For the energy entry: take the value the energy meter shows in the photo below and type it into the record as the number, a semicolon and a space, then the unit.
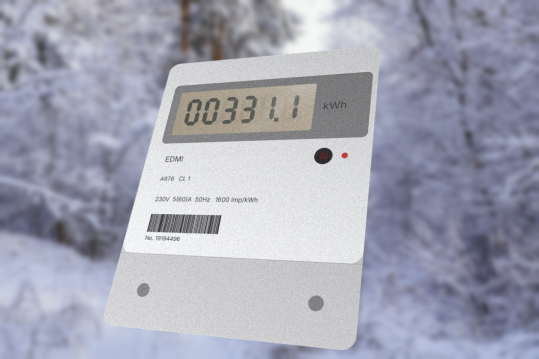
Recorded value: 331.1; kWh
